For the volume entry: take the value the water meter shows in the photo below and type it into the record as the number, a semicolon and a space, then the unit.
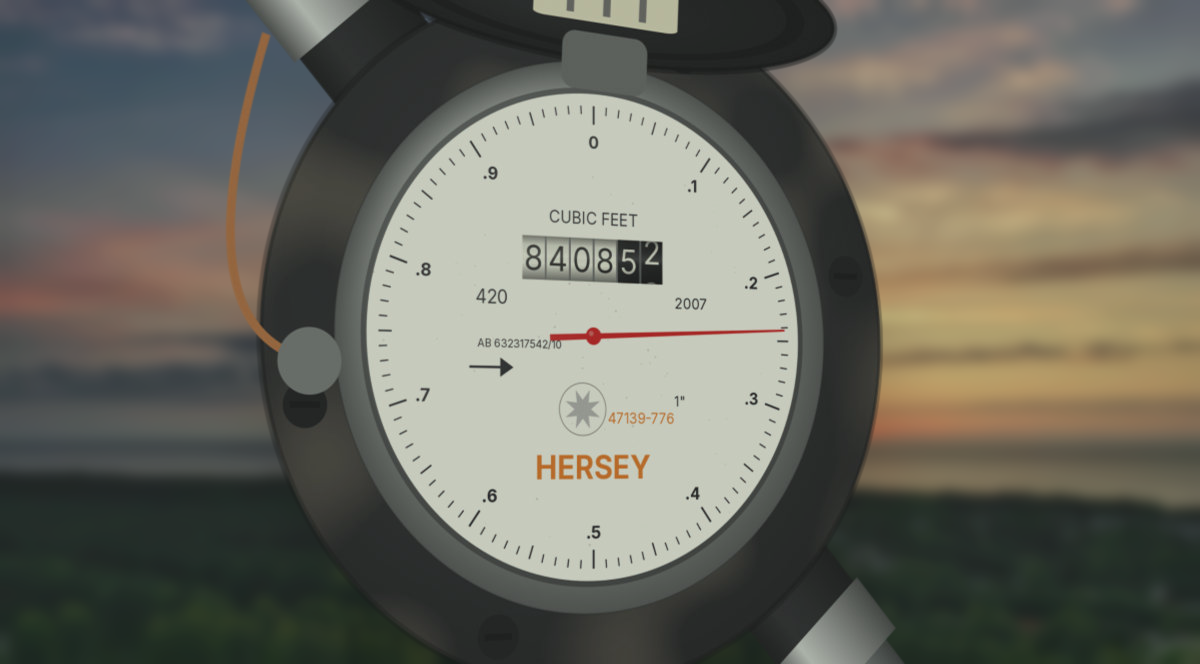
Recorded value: 840852.24; ft³
